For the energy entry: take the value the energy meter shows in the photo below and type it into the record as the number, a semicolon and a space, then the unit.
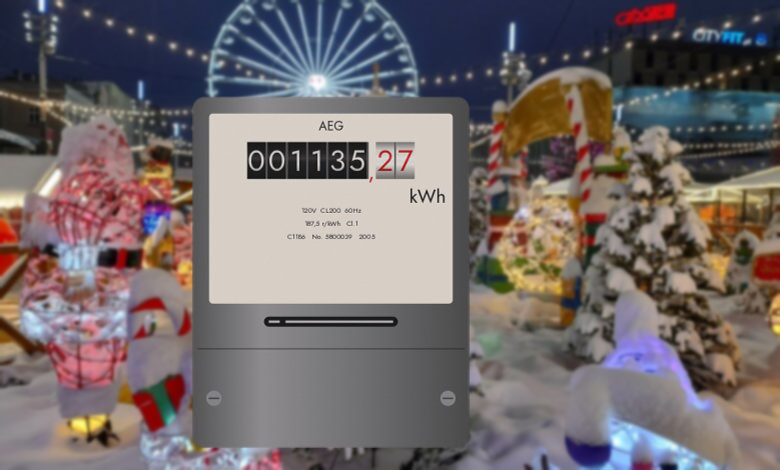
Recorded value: 1135.27; kWh
